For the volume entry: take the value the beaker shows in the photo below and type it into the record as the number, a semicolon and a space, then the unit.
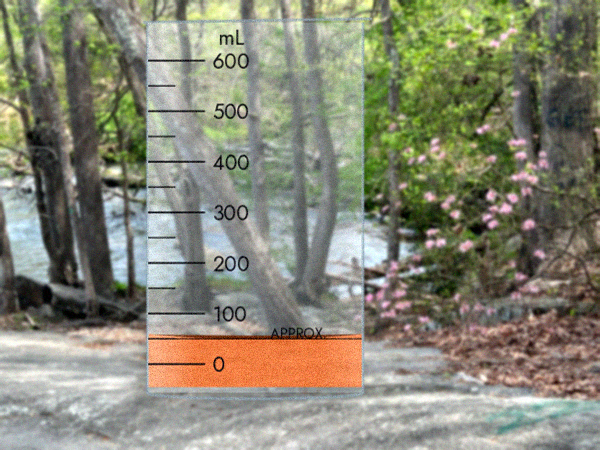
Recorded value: 50; mL
